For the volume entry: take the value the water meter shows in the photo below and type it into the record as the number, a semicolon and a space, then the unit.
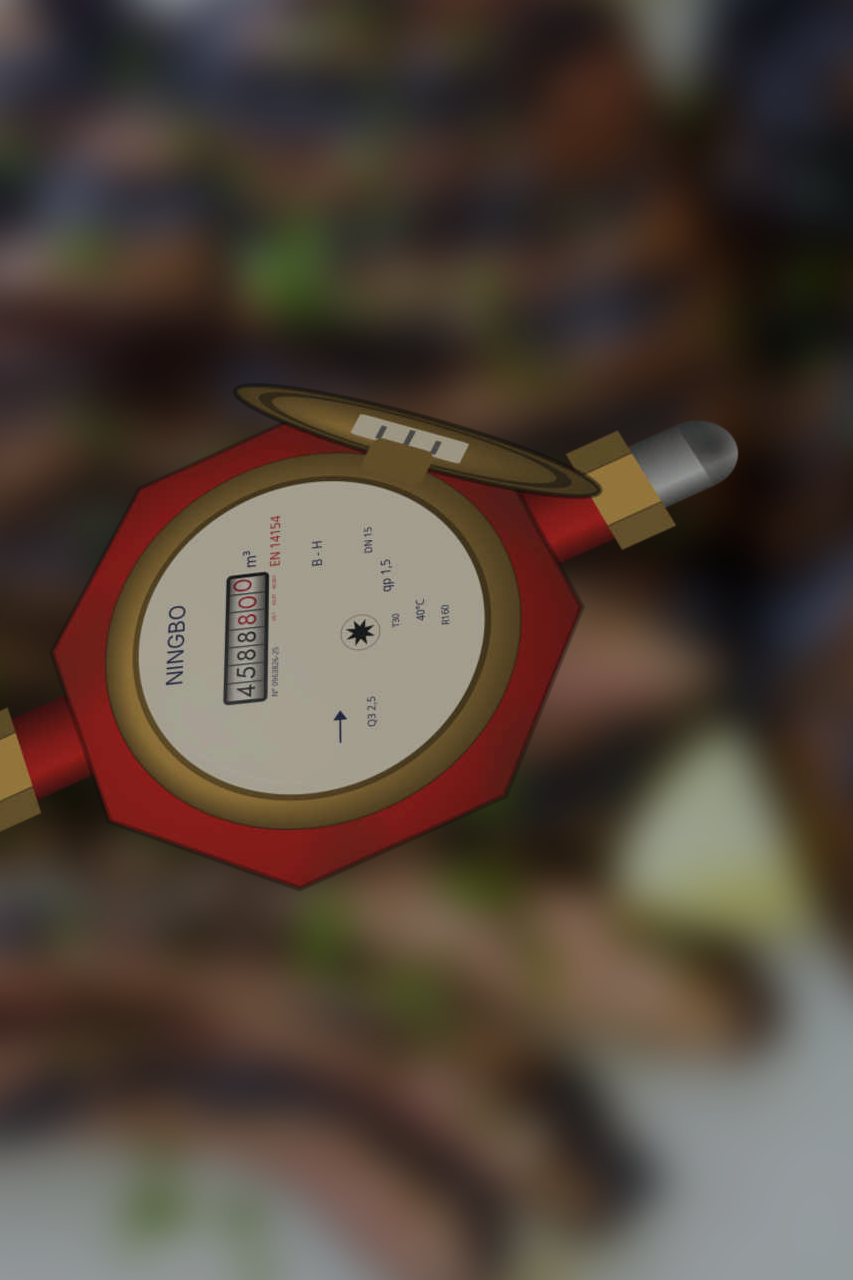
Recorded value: 4588.800; m³
